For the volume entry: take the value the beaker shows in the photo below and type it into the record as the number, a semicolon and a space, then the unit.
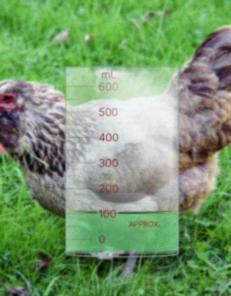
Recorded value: 100; mL
